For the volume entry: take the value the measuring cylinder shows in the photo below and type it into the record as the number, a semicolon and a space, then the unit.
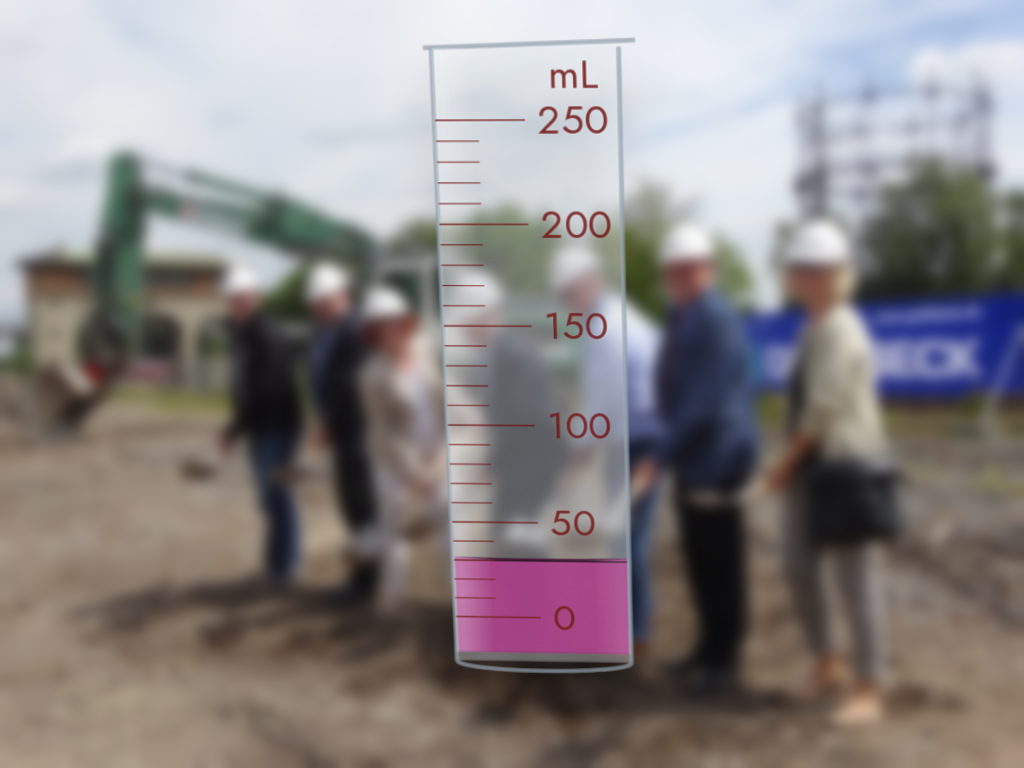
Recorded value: 30; mL
